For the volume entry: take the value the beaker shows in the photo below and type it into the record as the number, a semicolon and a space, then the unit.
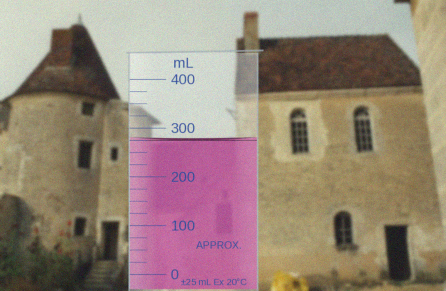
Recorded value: 275; mL
